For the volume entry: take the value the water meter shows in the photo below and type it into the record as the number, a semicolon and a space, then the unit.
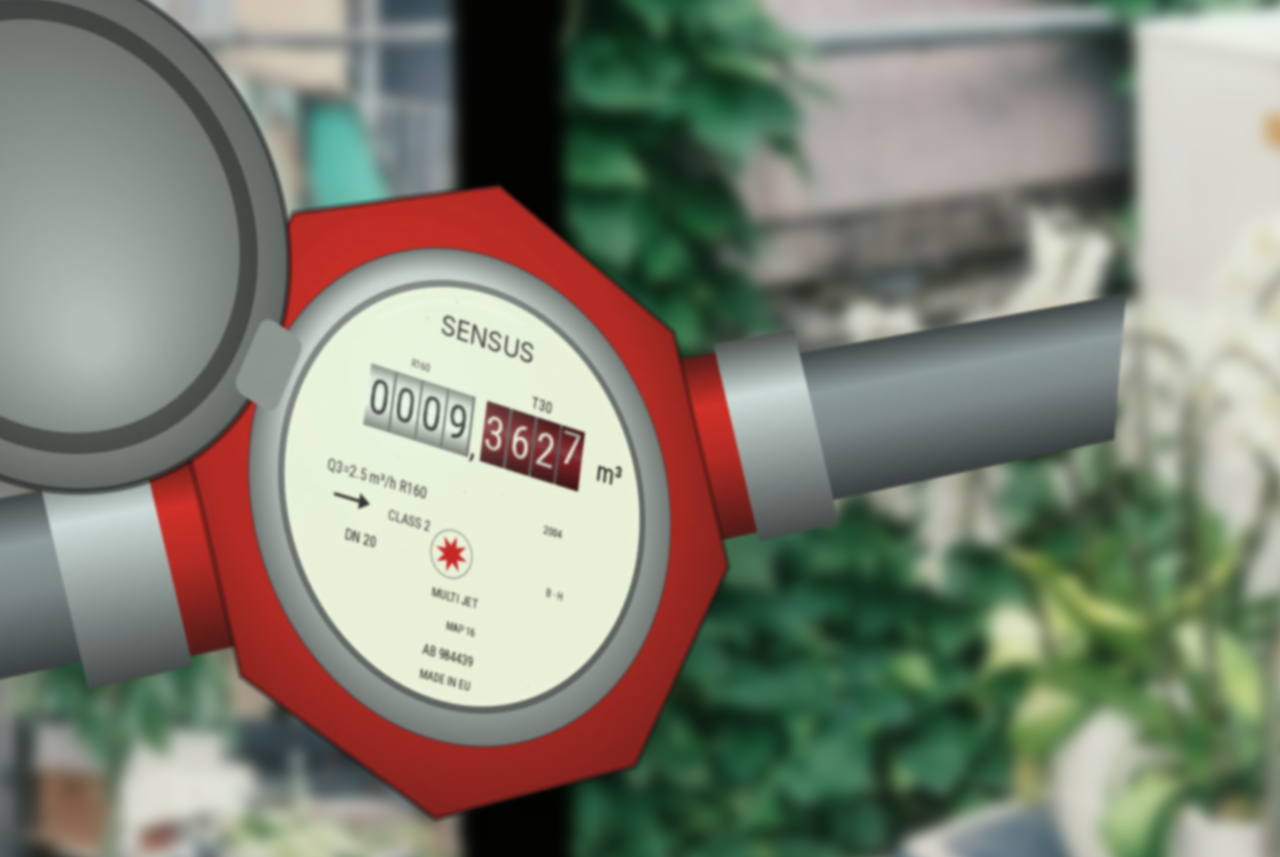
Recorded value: 9.3627; m³
